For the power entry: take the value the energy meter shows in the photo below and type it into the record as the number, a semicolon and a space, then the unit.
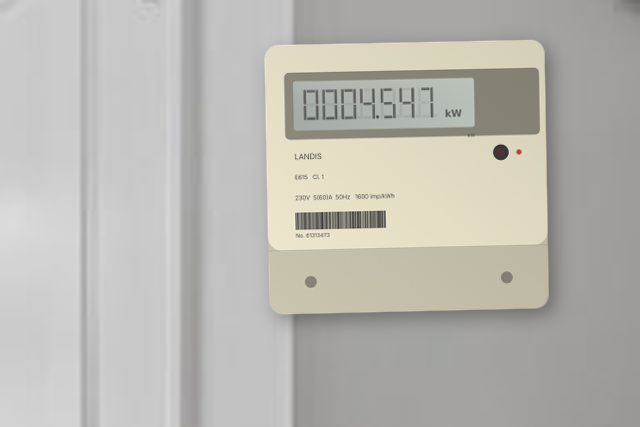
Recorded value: 4.547; kW
